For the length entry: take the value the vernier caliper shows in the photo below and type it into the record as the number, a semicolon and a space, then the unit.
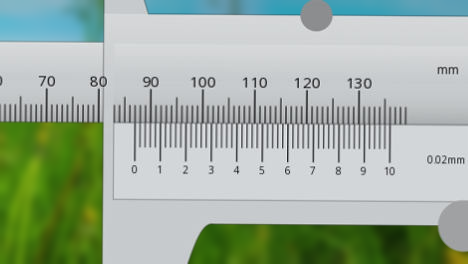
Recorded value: 87.0; mm
